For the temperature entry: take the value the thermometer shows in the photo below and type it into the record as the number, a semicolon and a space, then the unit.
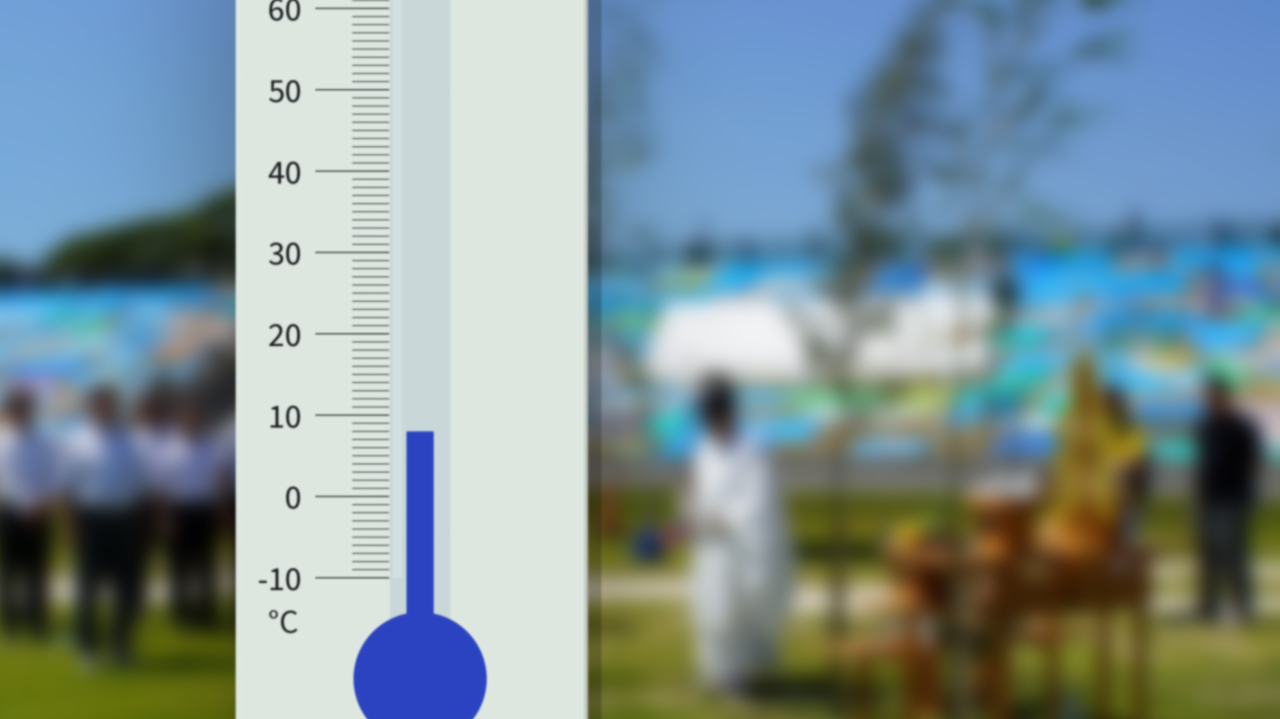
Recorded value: 8; °C
